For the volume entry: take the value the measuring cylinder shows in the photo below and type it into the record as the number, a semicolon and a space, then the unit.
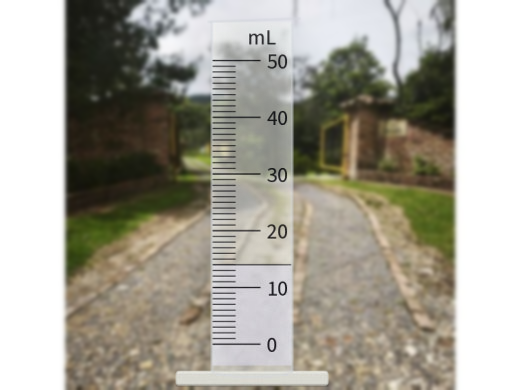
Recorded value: 14; mL
